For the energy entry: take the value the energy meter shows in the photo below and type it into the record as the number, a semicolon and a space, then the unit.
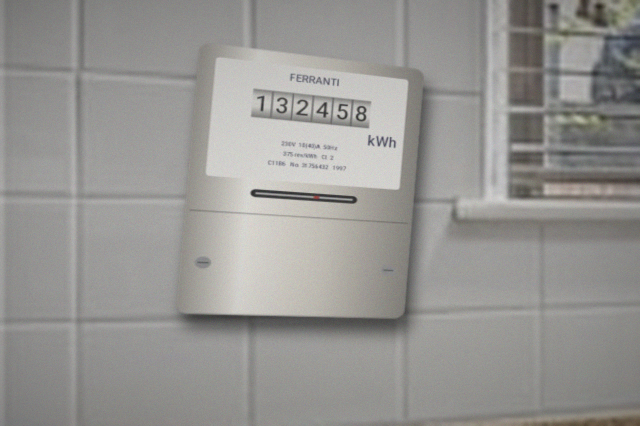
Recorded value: 132458; kWh
